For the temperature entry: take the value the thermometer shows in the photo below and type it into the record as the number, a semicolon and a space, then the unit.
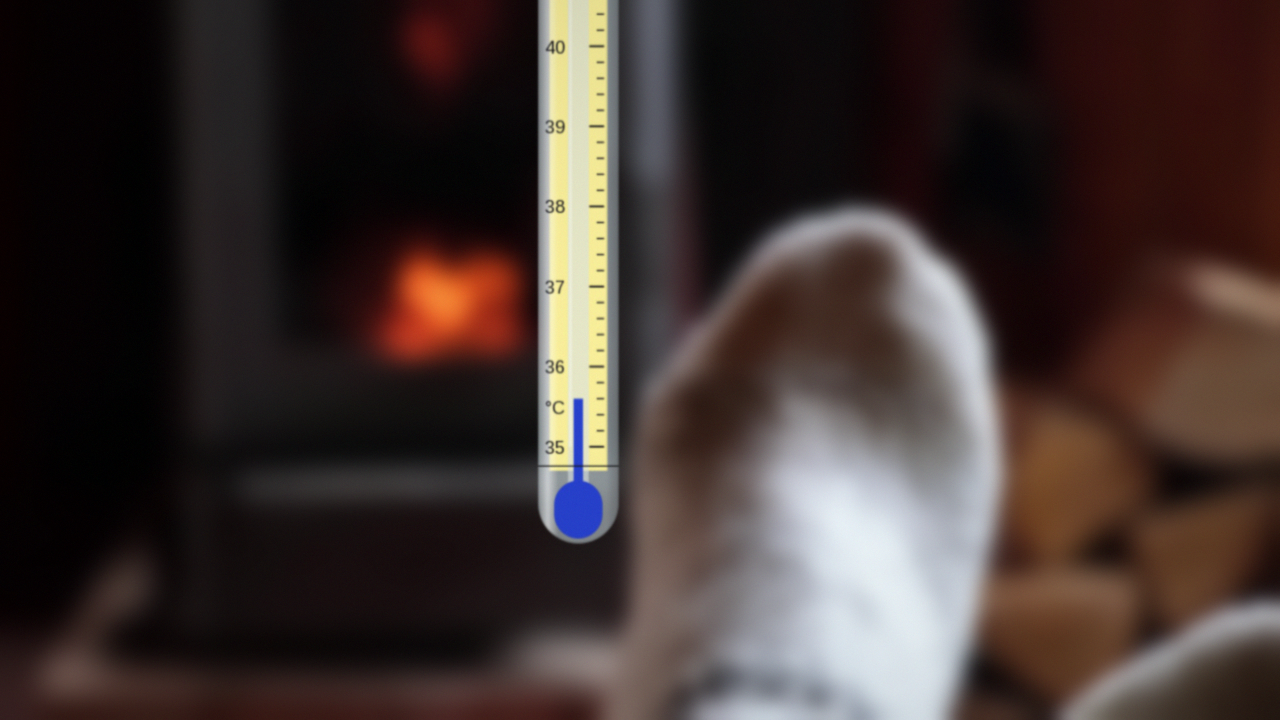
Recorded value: 35.6; °C
